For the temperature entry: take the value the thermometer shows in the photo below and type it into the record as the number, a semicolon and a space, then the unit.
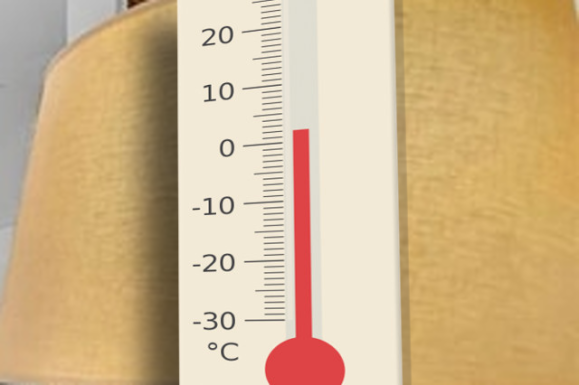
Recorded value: 2; °C
